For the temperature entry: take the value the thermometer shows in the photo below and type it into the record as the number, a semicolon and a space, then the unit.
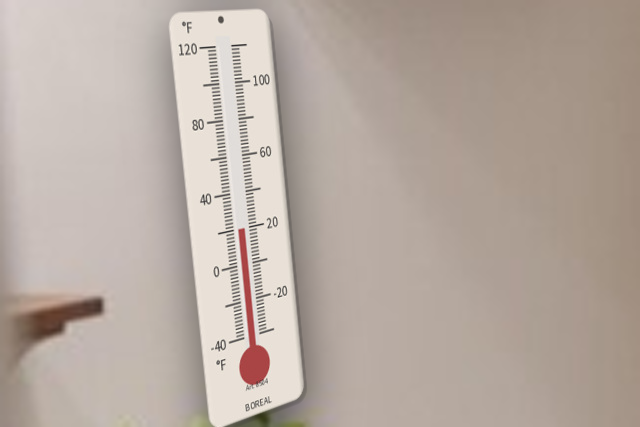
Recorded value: 20; °F
